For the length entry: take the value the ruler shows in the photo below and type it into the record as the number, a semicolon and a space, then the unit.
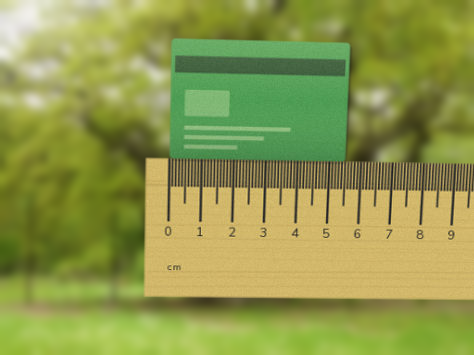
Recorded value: 5.5; cm
